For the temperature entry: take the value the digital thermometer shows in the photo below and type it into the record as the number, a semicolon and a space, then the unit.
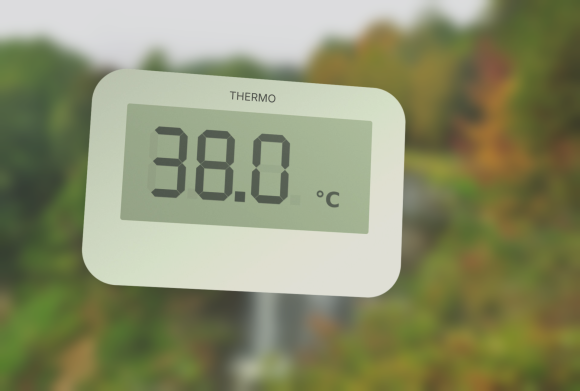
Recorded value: 38.0; °C
